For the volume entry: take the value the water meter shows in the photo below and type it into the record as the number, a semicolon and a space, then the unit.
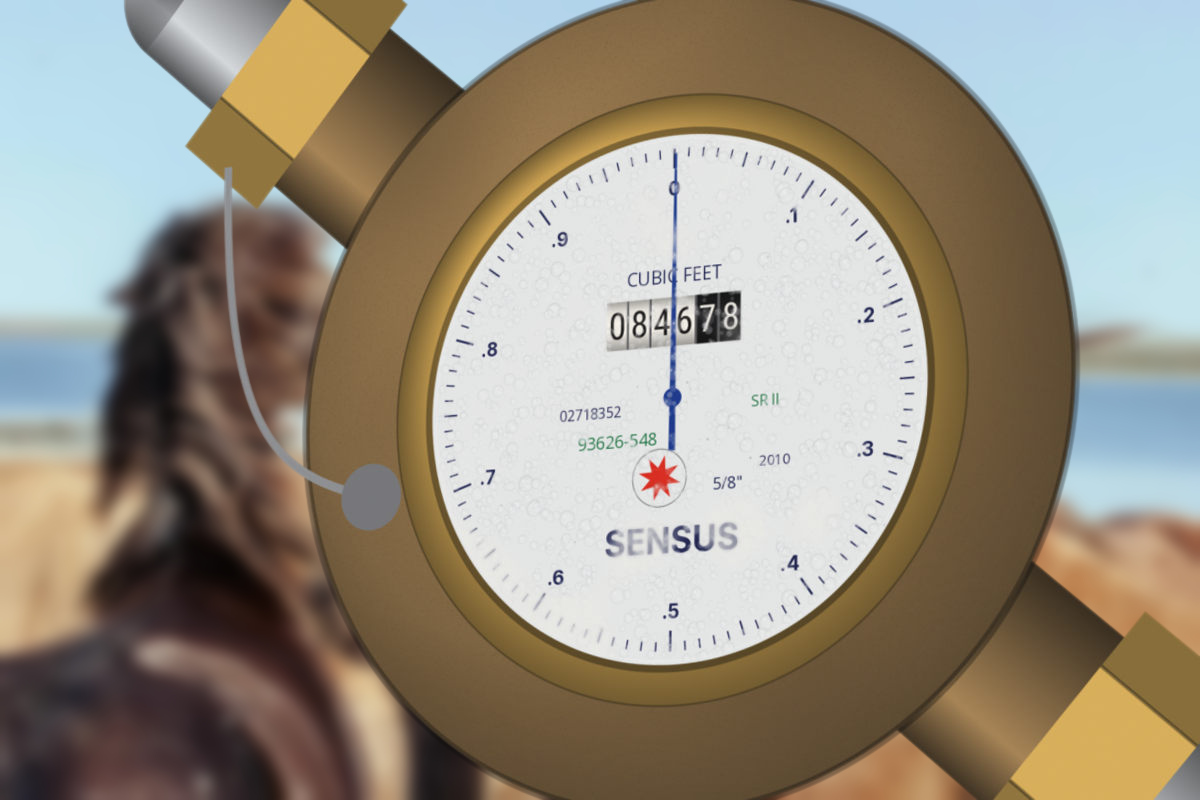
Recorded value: 84678.00; ft³
